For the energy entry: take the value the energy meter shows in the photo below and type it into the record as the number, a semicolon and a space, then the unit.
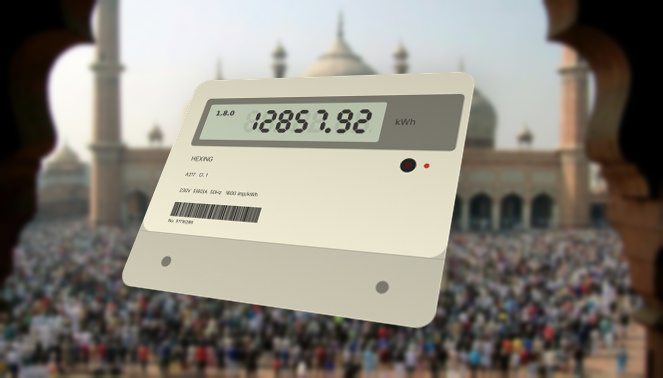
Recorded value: 12857.92; kWh
